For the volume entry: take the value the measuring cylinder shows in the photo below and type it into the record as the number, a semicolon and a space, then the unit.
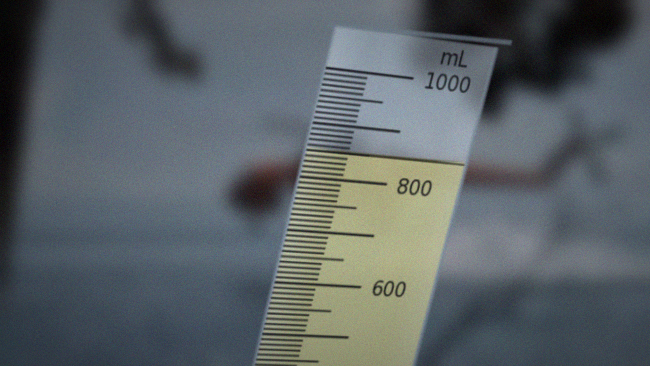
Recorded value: 850; mL
